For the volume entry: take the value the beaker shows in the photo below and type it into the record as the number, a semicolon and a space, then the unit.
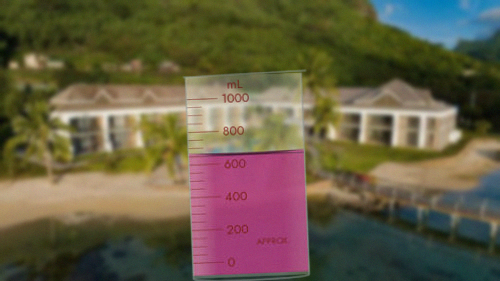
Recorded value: 650; mL
